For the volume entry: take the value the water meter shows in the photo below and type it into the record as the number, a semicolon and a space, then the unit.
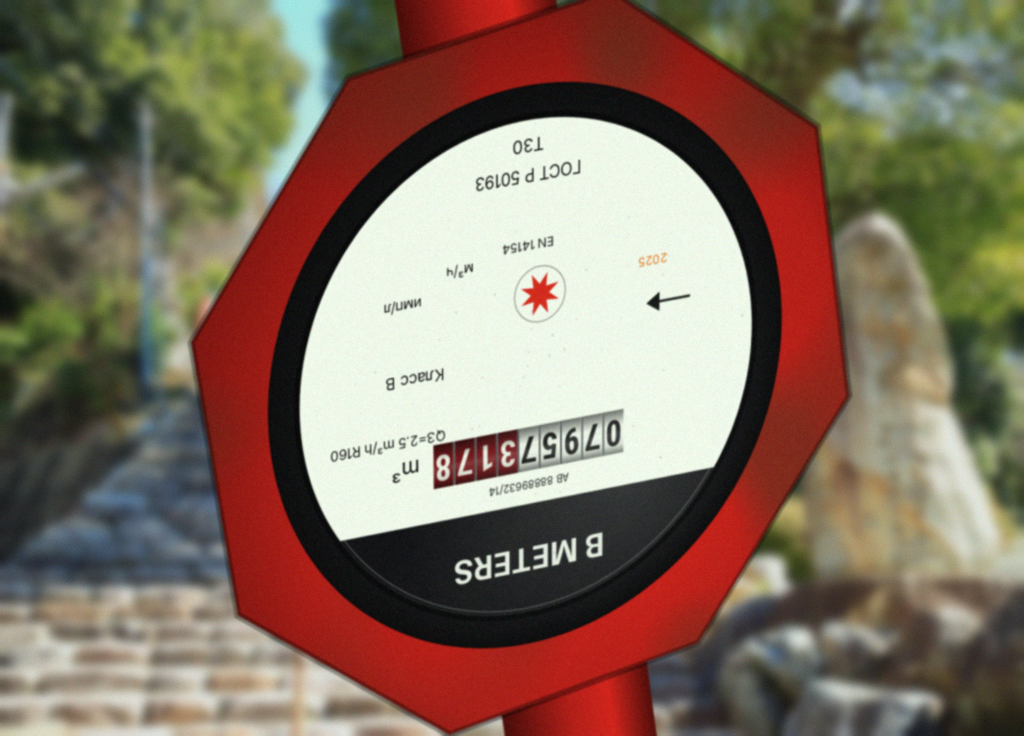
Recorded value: 7957.3178; m³
